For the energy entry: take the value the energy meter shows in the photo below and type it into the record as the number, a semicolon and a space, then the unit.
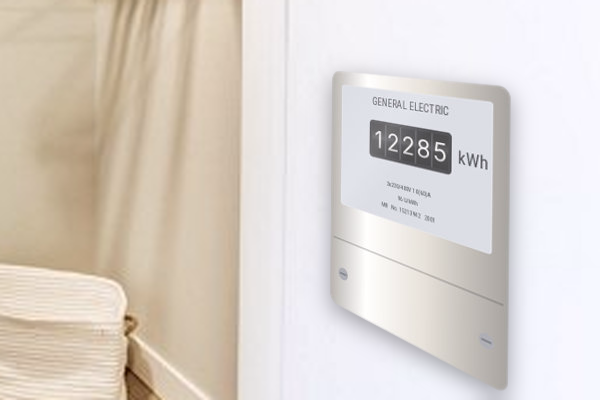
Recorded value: 12285; kWh
